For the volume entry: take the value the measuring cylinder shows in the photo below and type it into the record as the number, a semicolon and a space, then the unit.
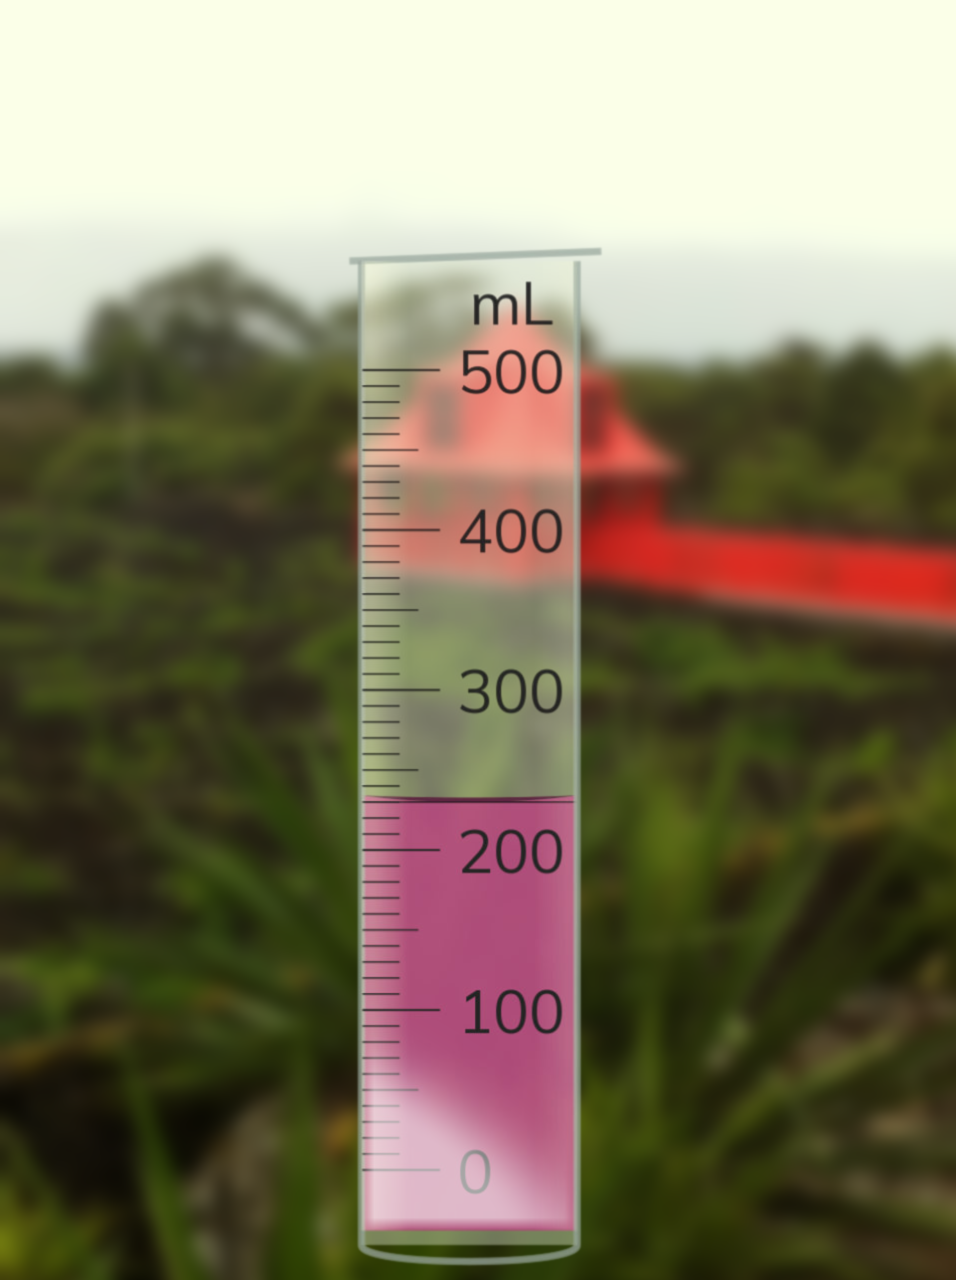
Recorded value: 230; mL
